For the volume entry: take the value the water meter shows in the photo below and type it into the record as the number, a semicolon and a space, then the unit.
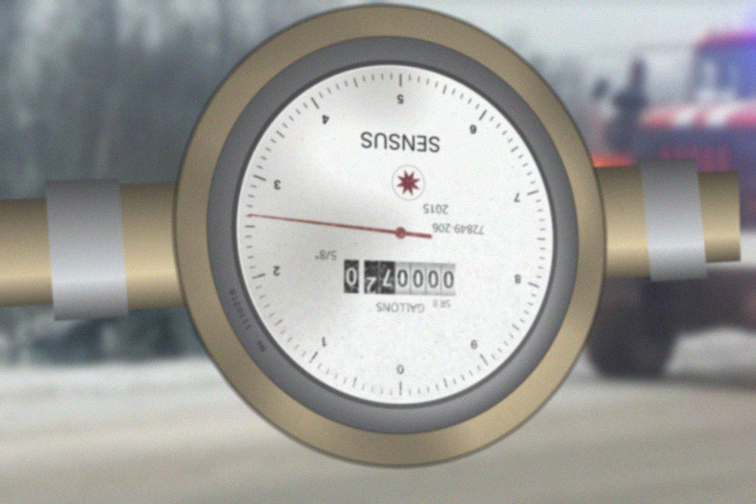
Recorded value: 722.6; gal
